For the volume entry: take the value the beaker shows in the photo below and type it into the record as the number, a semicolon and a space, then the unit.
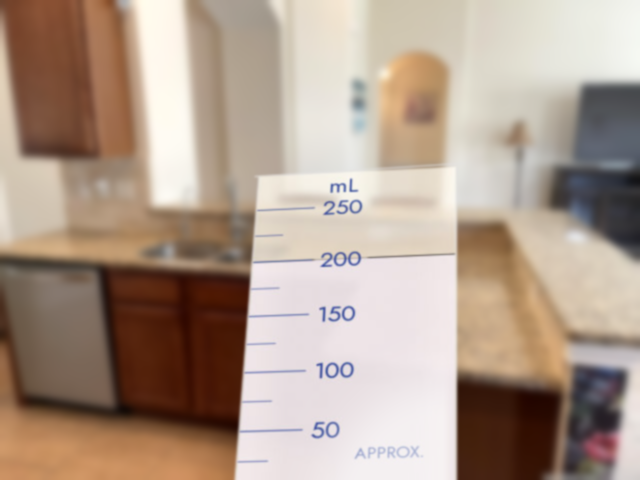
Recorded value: 200; mL
